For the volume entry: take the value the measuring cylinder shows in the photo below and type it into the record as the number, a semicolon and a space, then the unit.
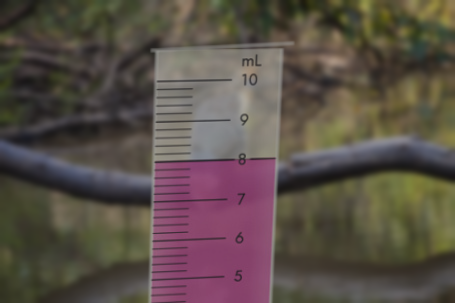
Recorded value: 8; mL
